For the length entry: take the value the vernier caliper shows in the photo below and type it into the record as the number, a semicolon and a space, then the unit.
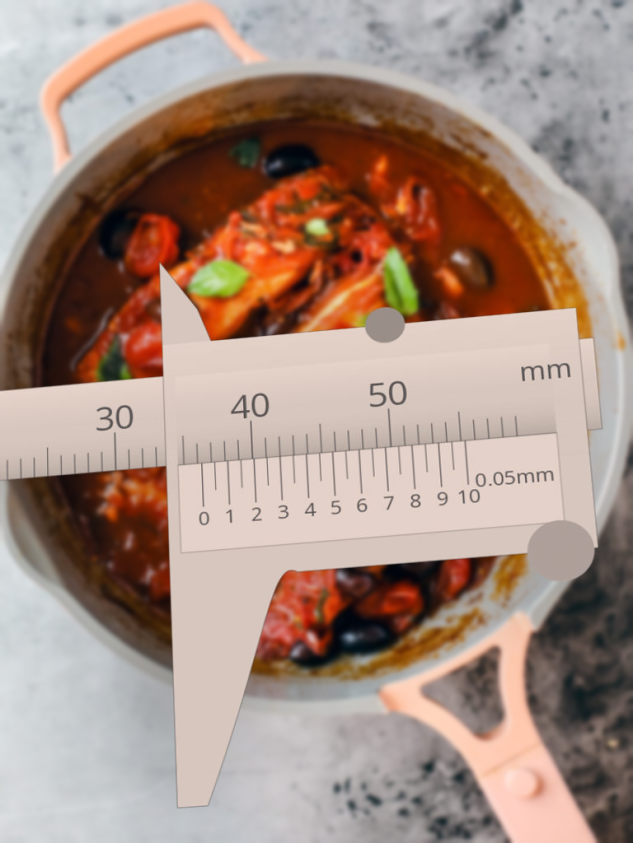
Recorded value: 36.3; mm
